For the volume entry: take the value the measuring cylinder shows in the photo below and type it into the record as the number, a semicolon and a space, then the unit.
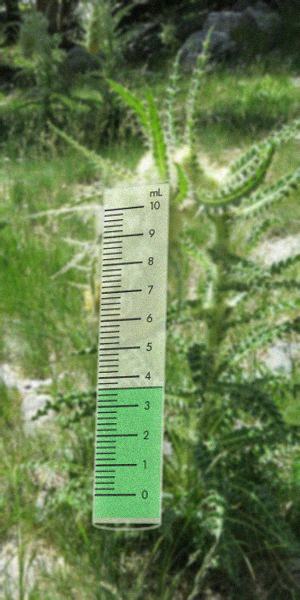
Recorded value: 3.6; mL
